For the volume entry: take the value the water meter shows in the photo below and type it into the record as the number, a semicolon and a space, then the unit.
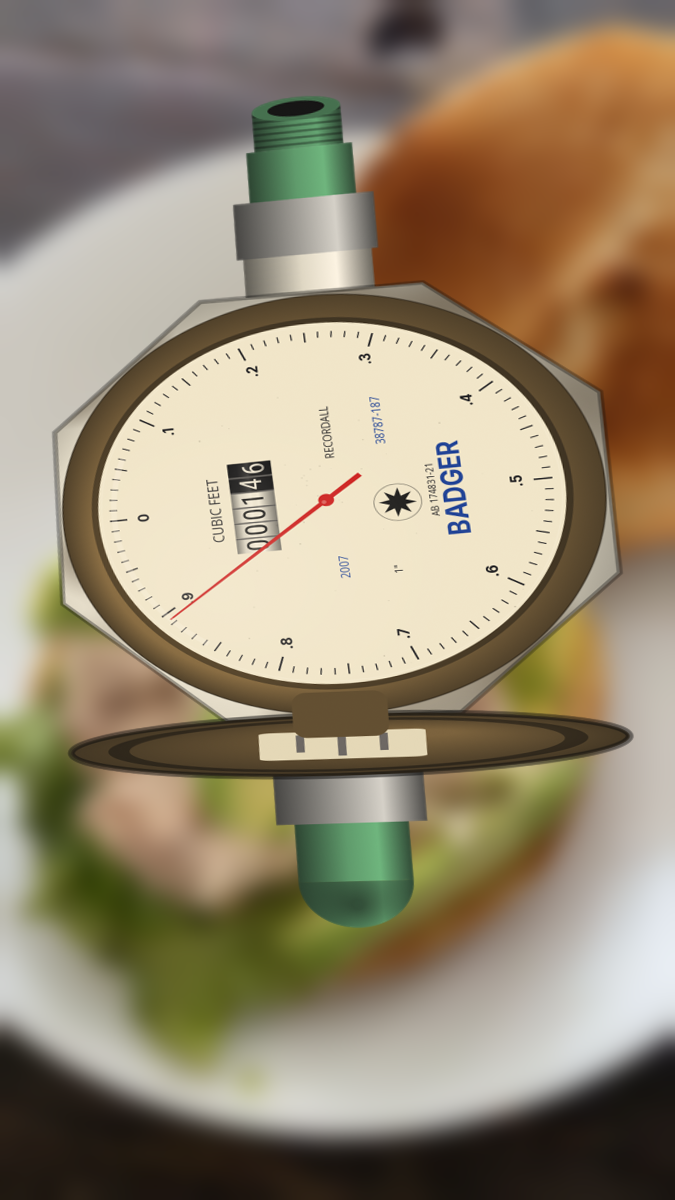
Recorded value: 145.89; ft³
